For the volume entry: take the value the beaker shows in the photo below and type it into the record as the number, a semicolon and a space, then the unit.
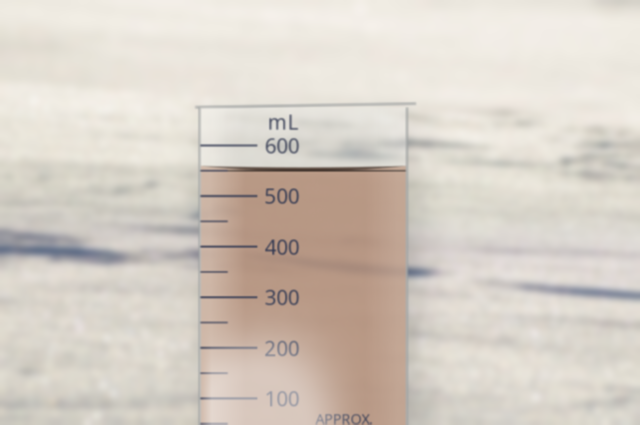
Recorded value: 550; mL
